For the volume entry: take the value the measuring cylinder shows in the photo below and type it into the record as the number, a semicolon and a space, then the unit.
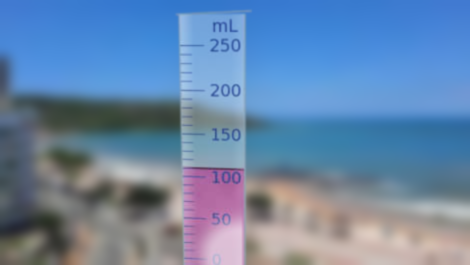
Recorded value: 110; mL
